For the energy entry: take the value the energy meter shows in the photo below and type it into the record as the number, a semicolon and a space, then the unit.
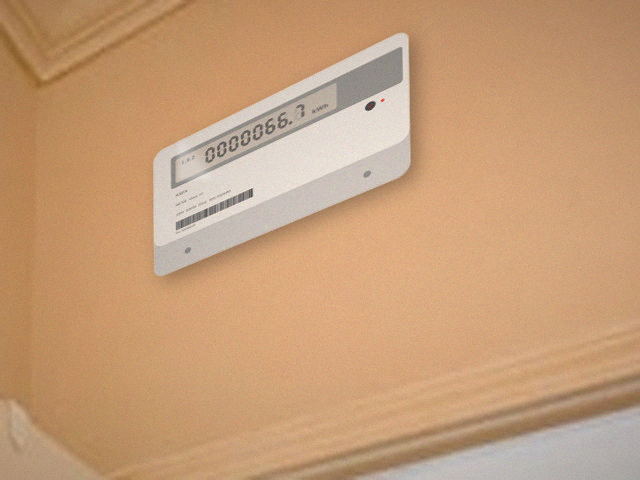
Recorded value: 66.7; kWh
